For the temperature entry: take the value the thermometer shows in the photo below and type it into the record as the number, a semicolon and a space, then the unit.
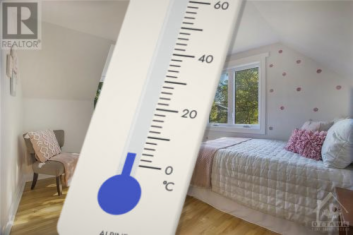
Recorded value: 4; °C
